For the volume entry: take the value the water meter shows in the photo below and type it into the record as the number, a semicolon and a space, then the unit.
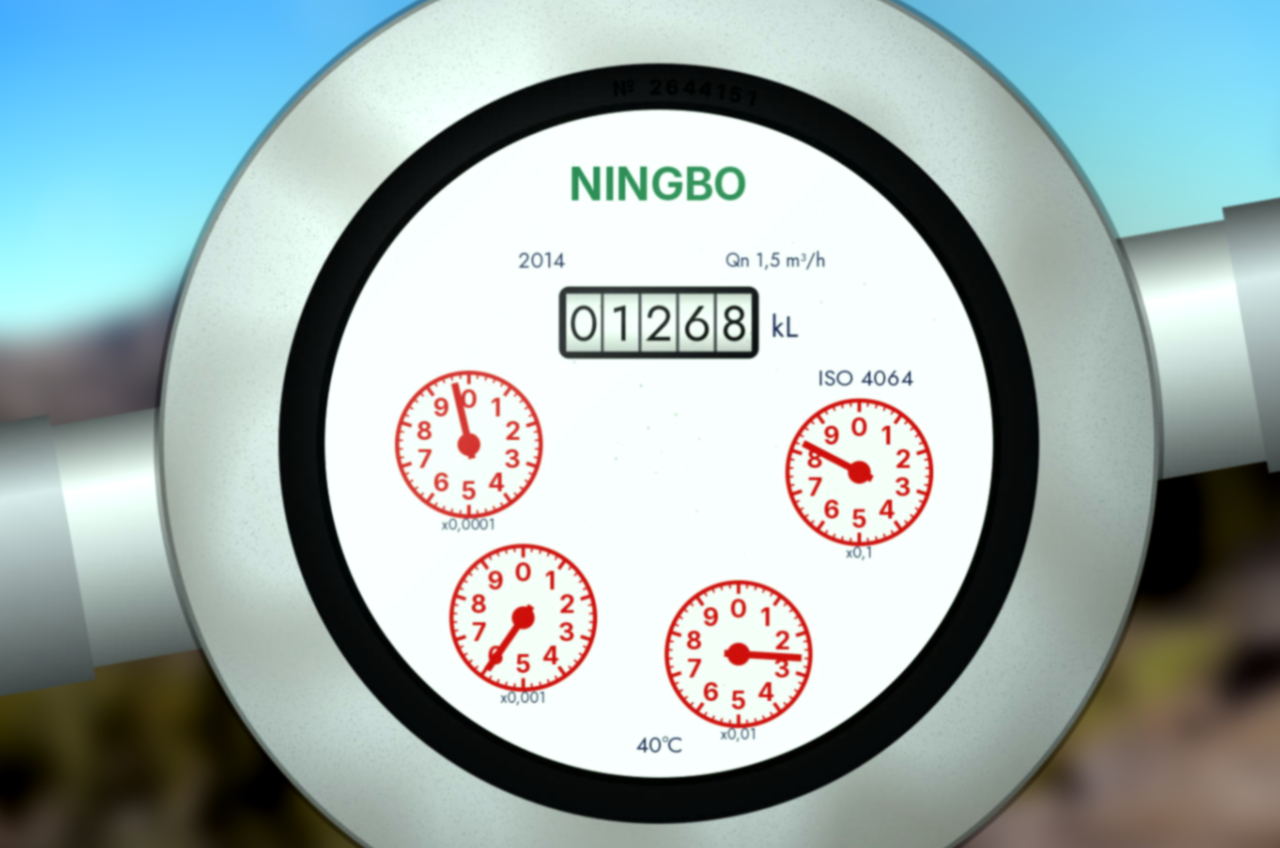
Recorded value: 1268.8259; kL
